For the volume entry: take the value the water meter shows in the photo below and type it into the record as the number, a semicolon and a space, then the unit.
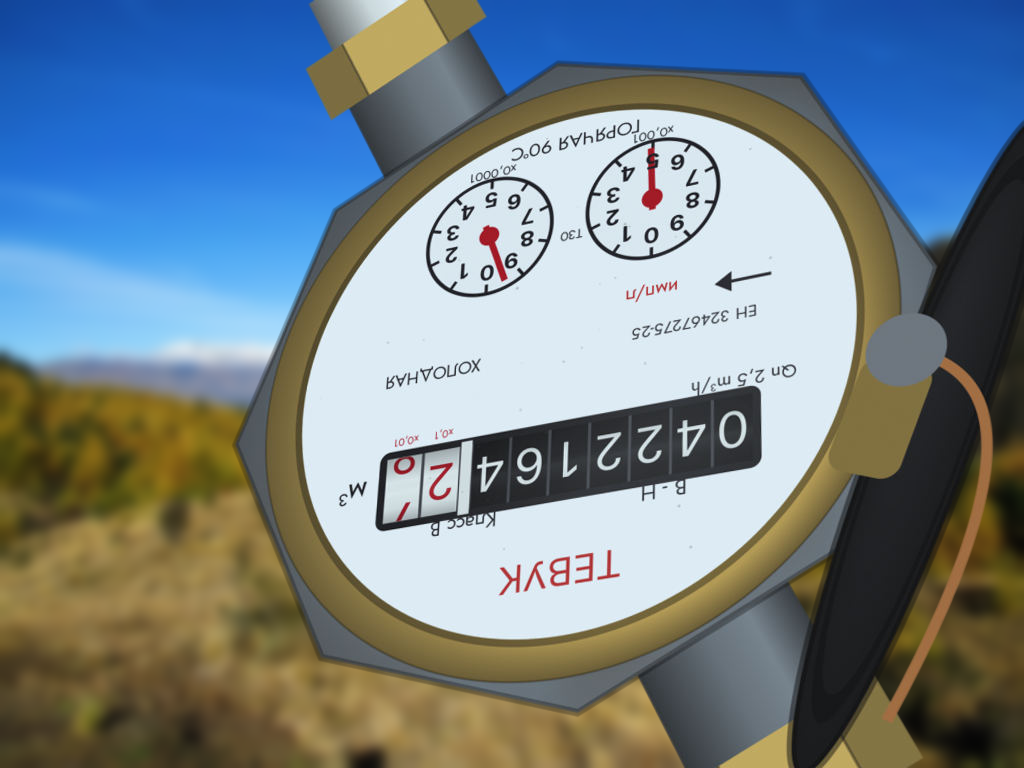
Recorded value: 422164.2749; m³
